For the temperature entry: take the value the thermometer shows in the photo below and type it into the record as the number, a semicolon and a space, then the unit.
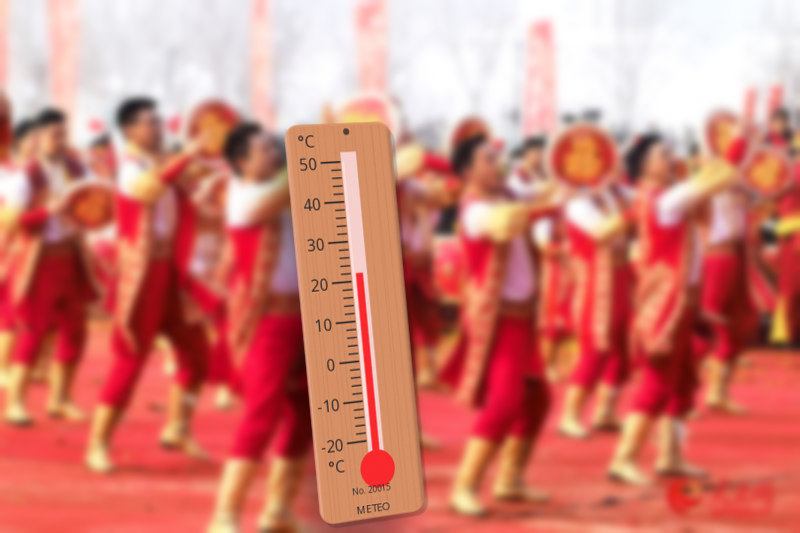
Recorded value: 22; °C
